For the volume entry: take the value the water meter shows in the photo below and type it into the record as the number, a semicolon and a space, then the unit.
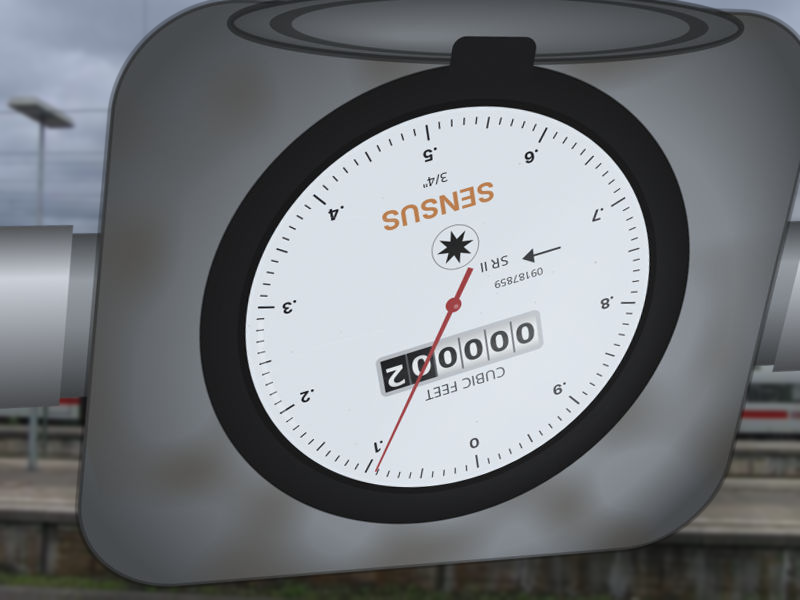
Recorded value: 2.09; ft³
